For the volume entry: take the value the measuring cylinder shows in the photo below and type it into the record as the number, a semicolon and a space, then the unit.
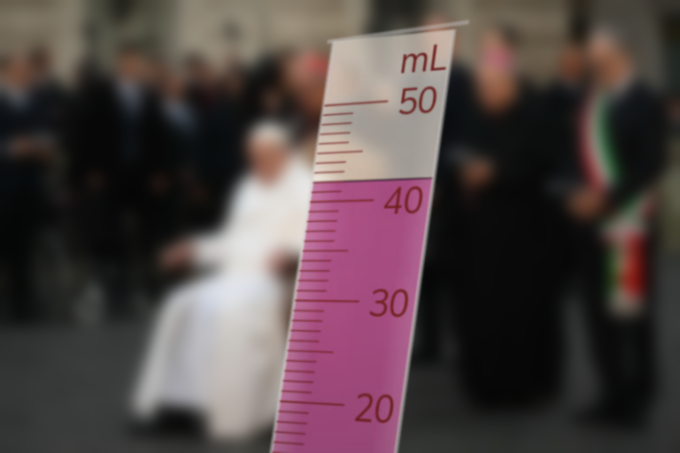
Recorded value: 42; mL
